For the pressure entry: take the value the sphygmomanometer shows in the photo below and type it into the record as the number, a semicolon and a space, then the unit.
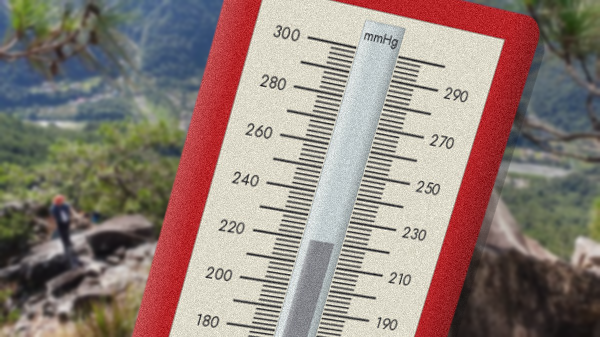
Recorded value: 220; mmHg
